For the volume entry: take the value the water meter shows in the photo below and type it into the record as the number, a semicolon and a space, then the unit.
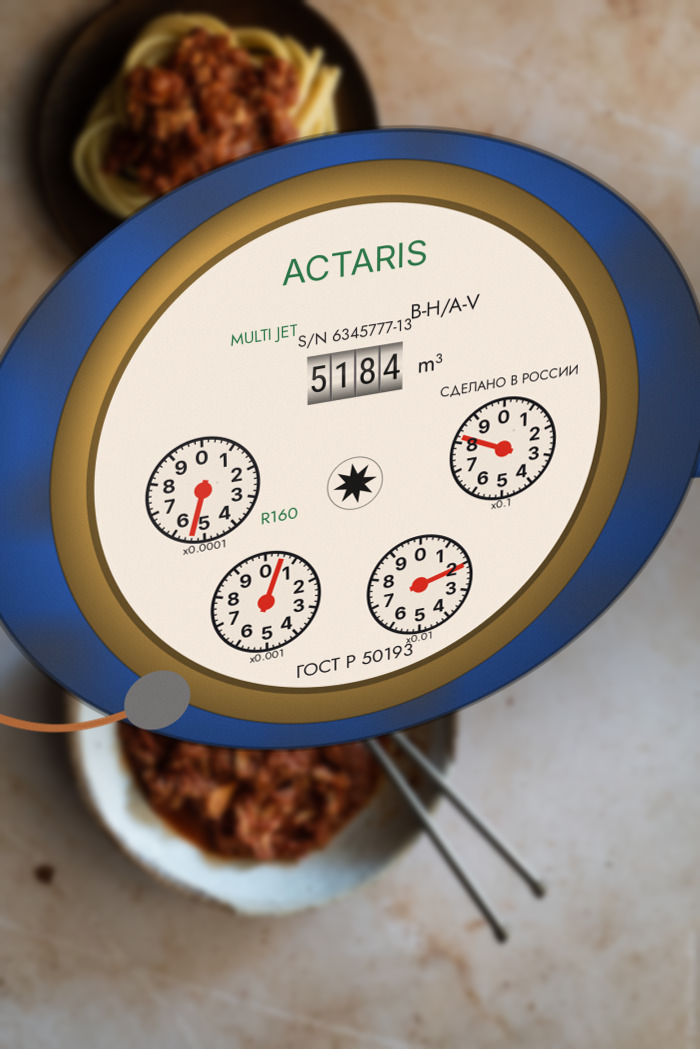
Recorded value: 5184.8205; m³
